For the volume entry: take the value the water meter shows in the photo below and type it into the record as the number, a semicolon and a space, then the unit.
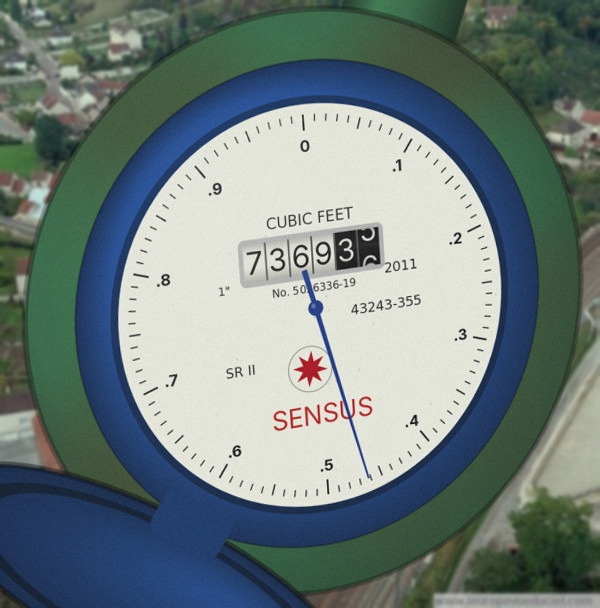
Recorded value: 736935.46; ft³
